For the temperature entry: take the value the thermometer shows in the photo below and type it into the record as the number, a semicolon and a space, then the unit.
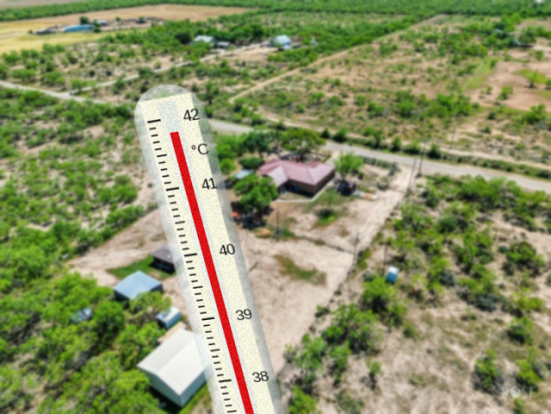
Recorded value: 41.8; °C
